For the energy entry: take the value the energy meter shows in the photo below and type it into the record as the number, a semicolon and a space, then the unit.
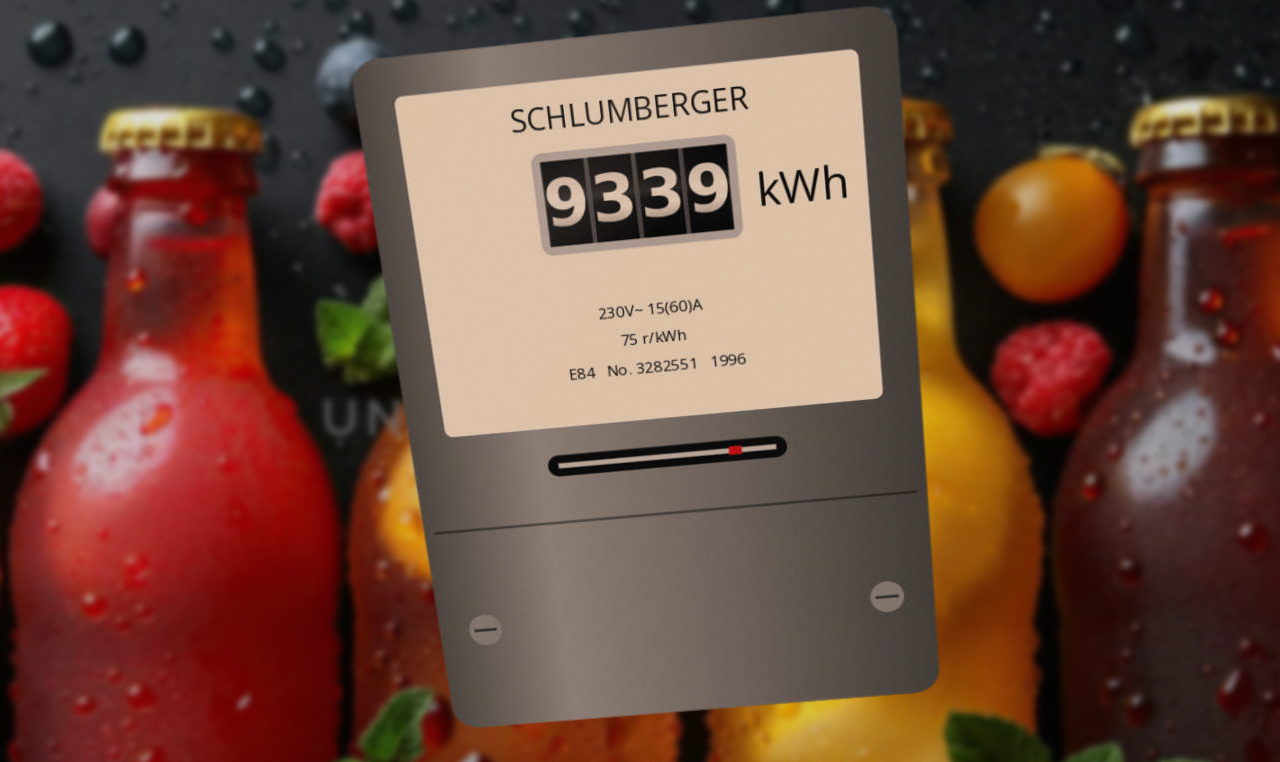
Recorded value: 9339; kWh
